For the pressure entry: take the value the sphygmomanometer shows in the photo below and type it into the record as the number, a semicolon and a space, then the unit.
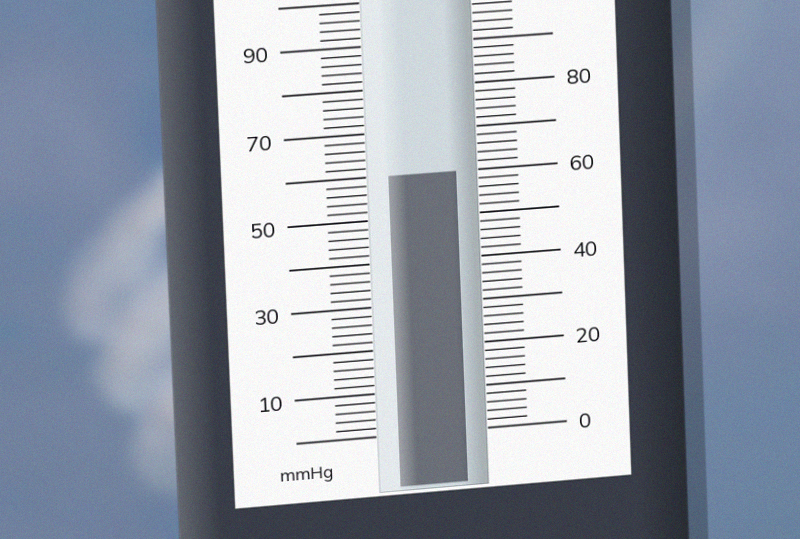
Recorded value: 60; mmHg
